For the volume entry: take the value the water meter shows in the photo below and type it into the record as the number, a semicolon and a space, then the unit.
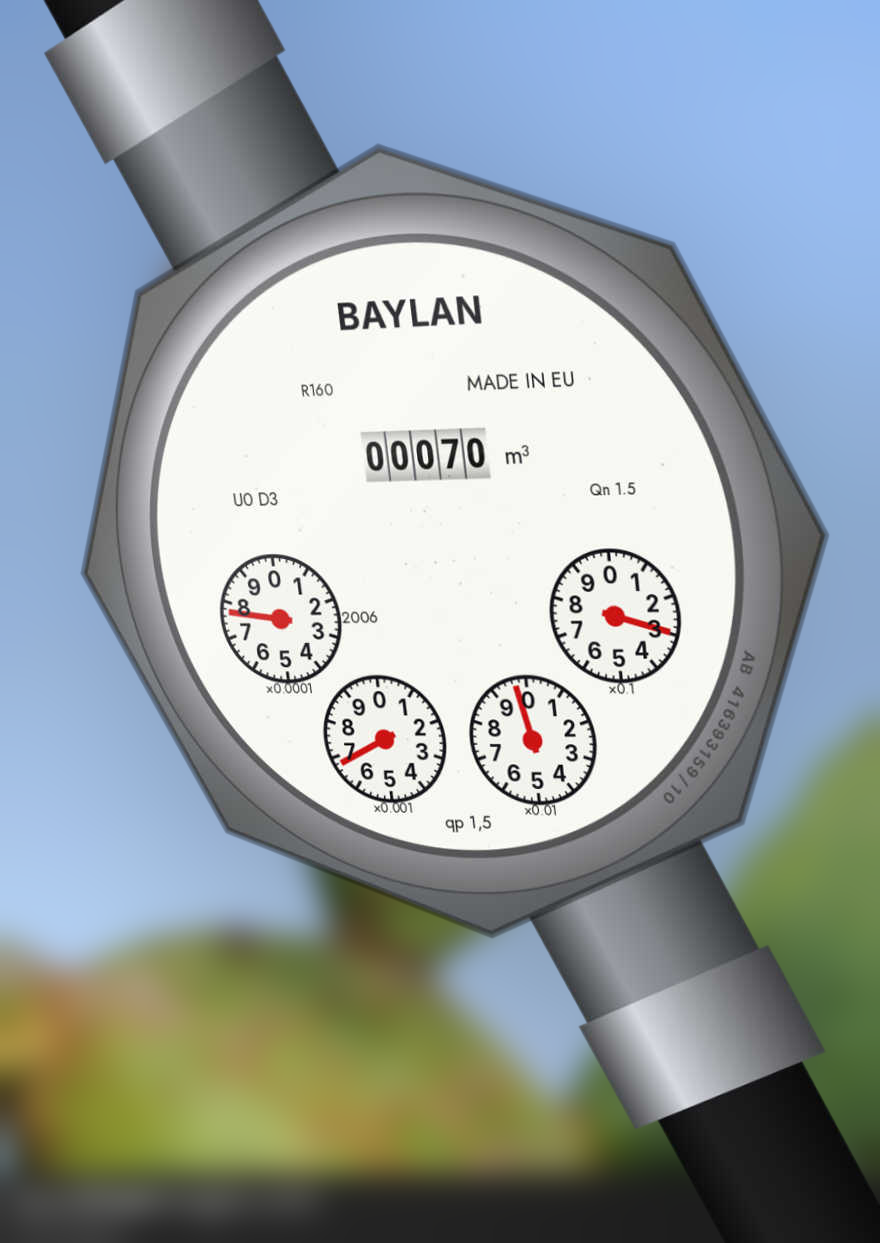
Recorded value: 70.2967; m³
